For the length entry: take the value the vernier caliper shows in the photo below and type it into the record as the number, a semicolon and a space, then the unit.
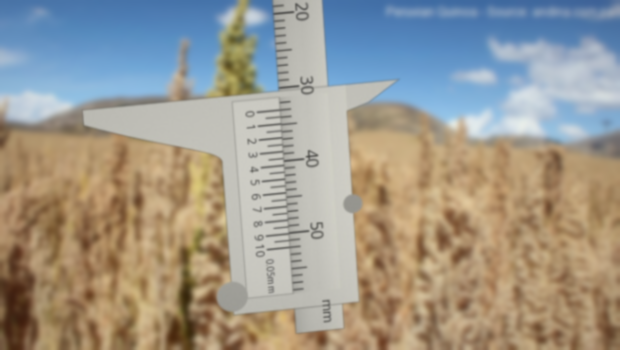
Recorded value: 33.0; mm
